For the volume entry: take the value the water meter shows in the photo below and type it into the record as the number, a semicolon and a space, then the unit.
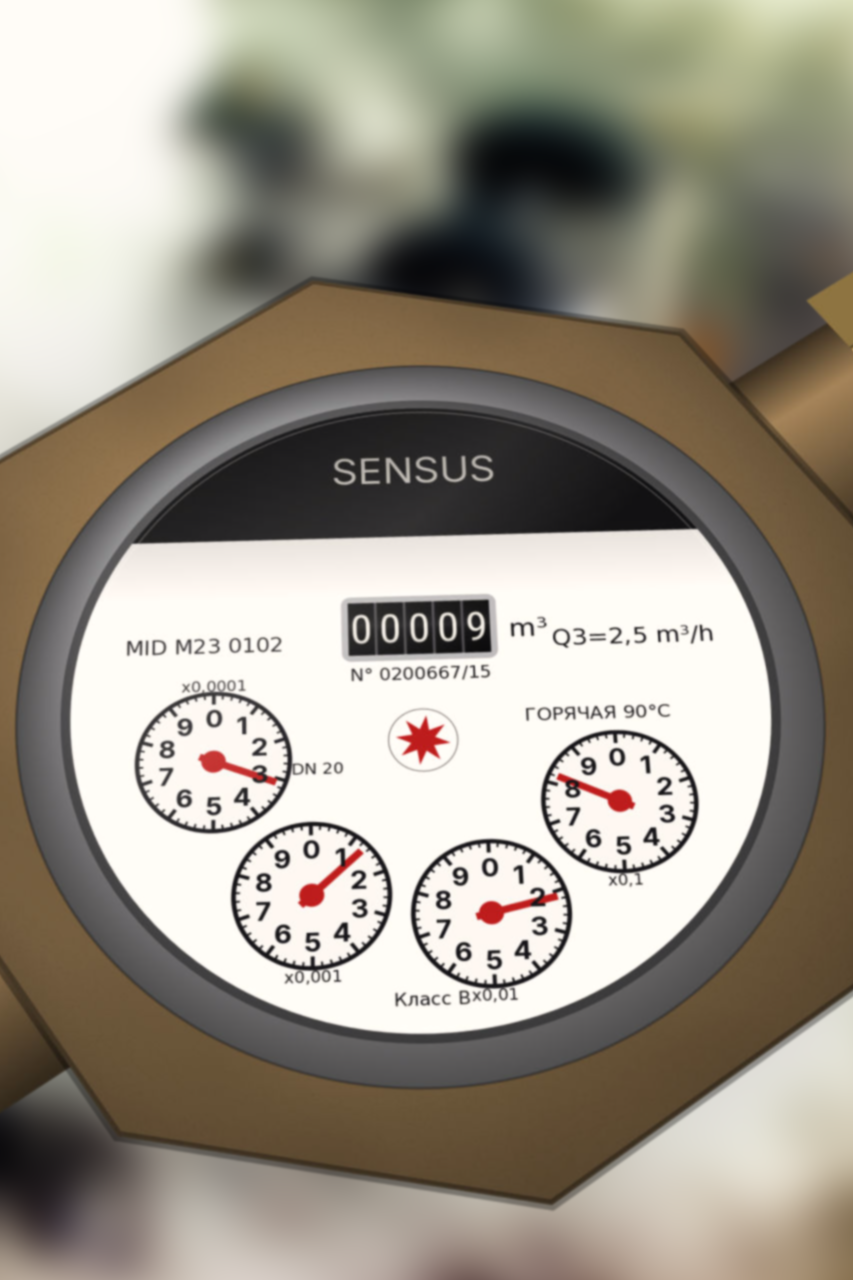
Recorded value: 9.8213; m³
